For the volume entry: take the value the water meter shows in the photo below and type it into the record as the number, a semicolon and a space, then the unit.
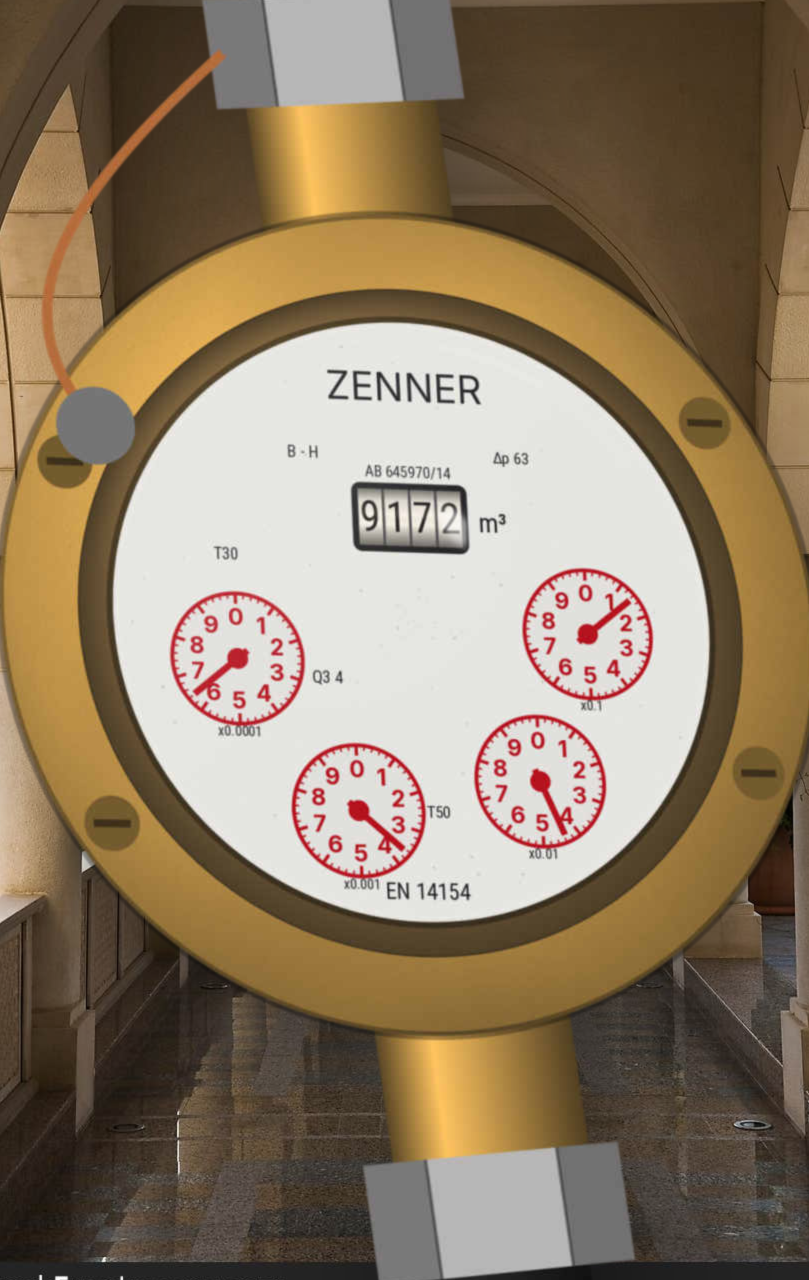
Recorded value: 9172.1436; m³
